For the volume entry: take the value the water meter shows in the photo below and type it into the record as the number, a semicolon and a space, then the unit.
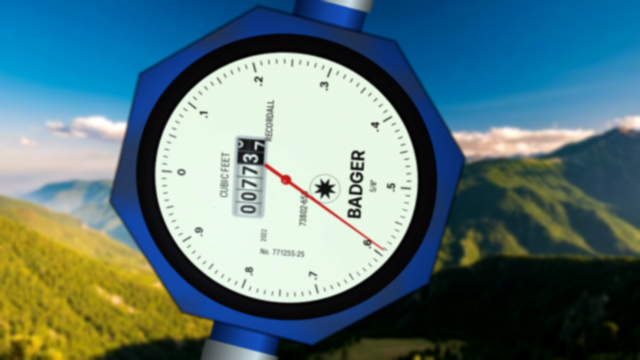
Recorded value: 7736.59; ft³
